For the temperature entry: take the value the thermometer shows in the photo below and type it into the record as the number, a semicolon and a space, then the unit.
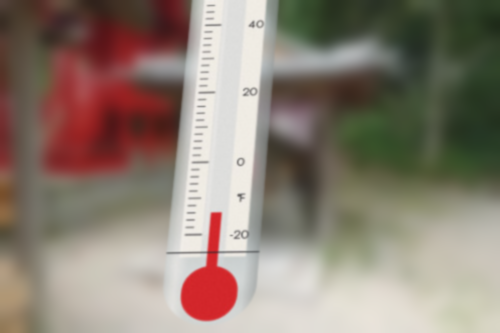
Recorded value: -14; °F
